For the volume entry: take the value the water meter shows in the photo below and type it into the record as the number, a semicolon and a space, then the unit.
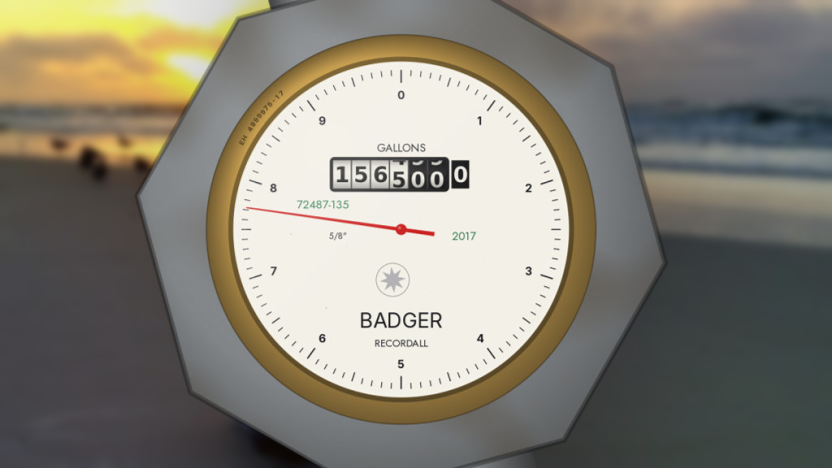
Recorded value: 1564997.7; gal
